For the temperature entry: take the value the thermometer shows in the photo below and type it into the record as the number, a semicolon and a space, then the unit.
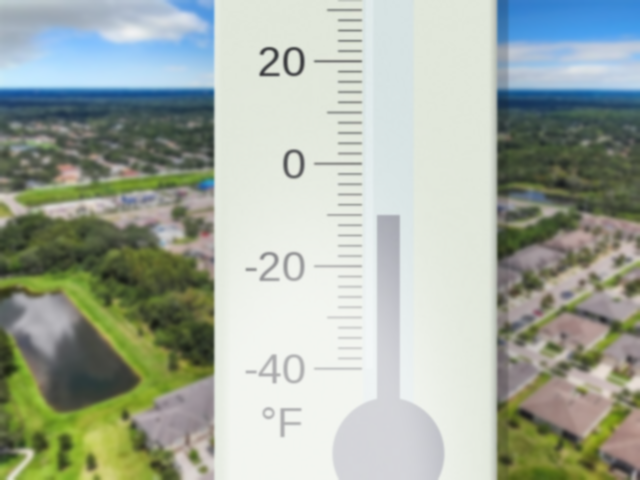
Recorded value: -10; °F
